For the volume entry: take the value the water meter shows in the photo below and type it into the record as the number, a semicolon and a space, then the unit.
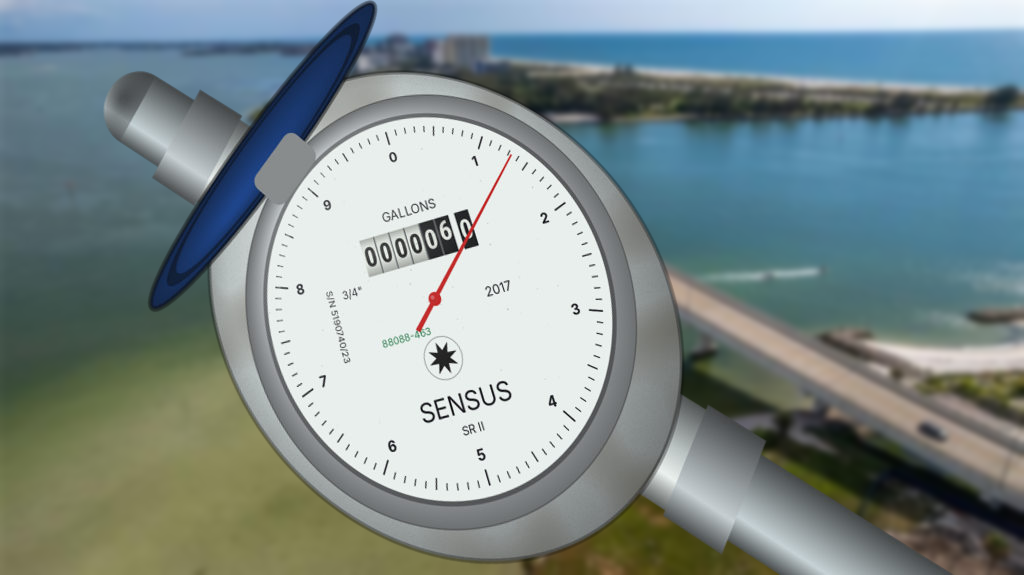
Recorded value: 61.3; gal
